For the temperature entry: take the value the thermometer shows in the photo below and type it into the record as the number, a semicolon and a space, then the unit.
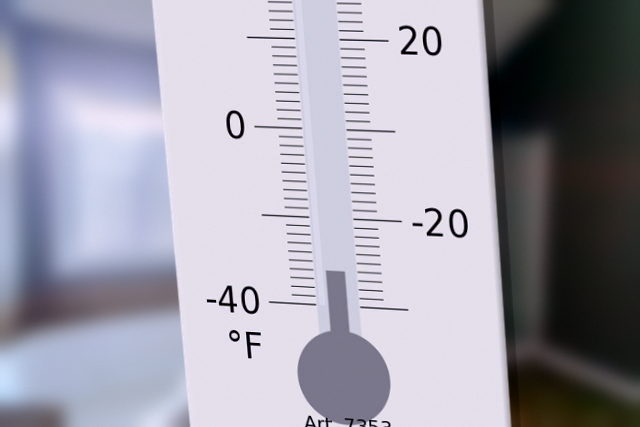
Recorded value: -32; °F
